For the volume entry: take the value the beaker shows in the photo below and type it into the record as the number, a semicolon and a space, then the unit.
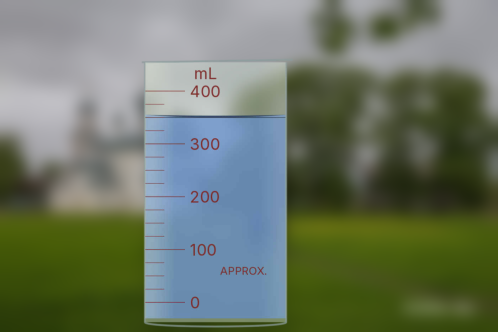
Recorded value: 350; mL
